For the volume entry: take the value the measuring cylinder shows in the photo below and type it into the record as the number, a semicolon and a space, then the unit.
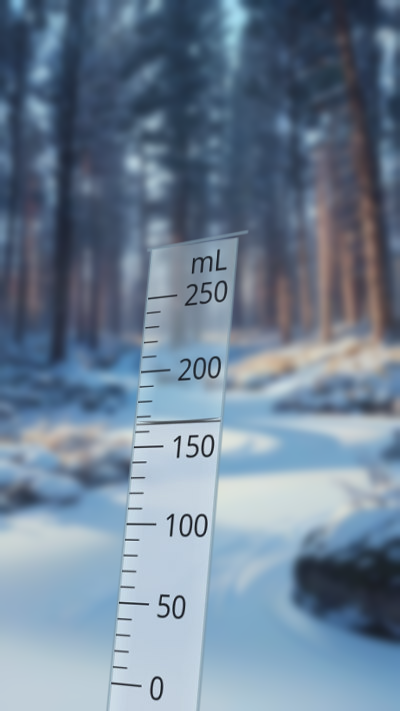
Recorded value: 165; mL
